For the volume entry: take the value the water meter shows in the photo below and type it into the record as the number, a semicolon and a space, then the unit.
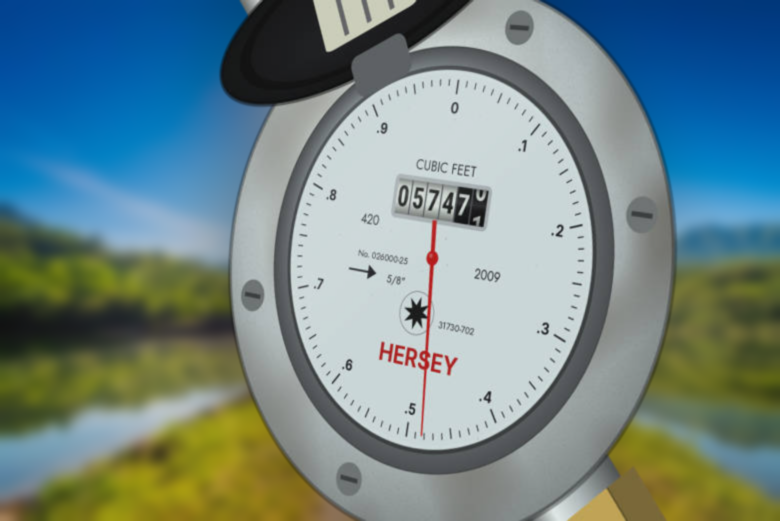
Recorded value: 57470.48; ft³
